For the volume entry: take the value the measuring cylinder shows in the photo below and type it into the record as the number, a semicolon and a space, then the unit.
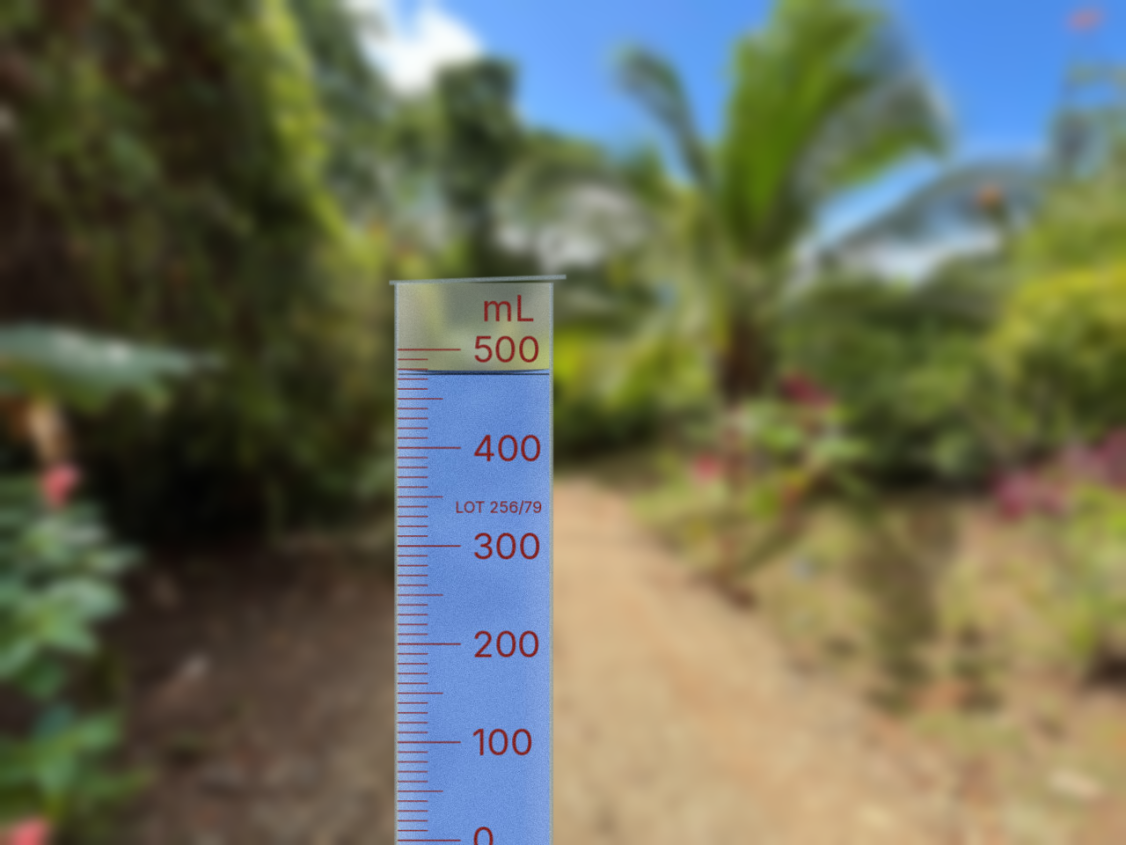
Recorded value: 475; mL
